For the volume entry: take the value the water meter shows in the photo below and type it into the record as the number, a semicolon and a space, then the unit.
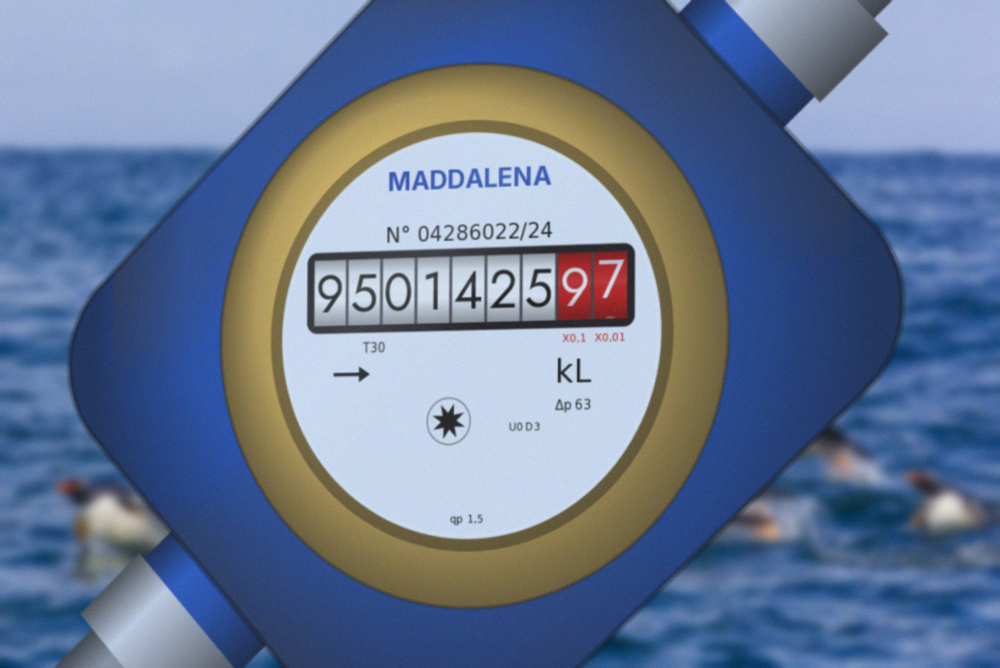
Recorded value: 9501425.97; kL
